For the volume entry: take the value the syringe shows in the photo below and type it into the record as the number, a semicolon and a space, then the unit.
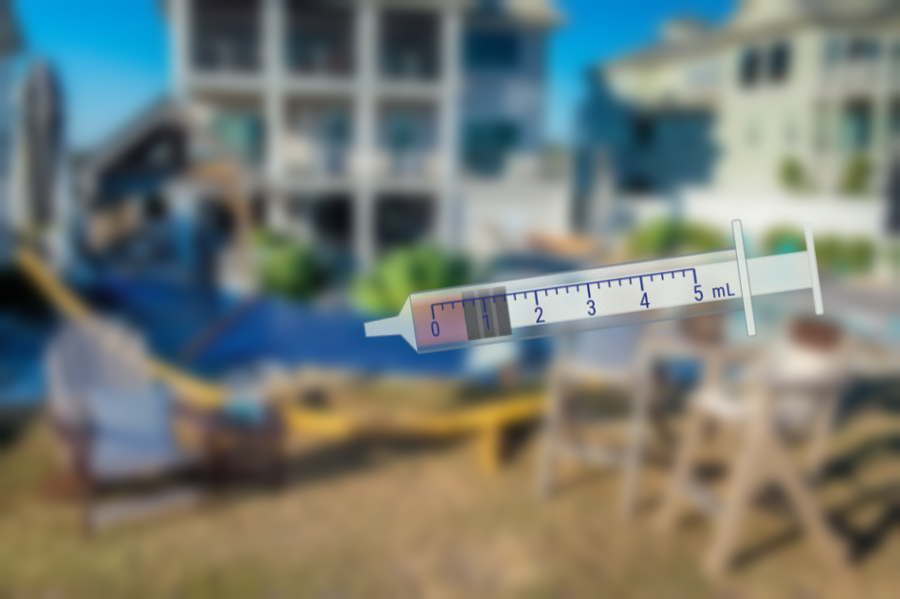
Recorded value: 0.6; mL
